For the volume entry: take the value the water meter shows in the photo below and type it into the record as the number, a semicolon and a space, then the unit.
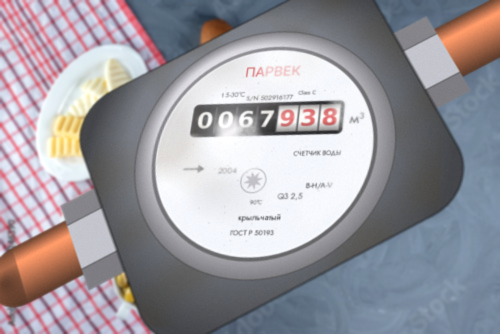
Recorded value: 67.938; m³
